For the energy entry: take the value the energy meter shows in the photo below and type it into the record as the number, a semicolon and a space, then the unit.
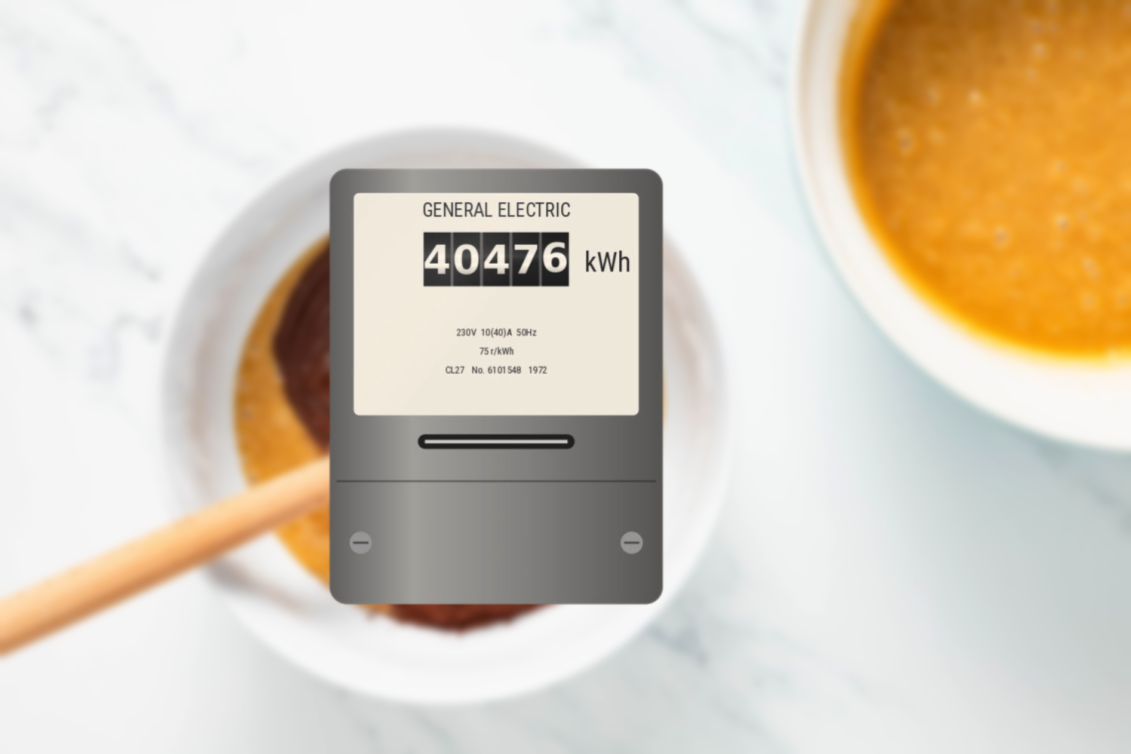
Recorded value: 40476; kWh
